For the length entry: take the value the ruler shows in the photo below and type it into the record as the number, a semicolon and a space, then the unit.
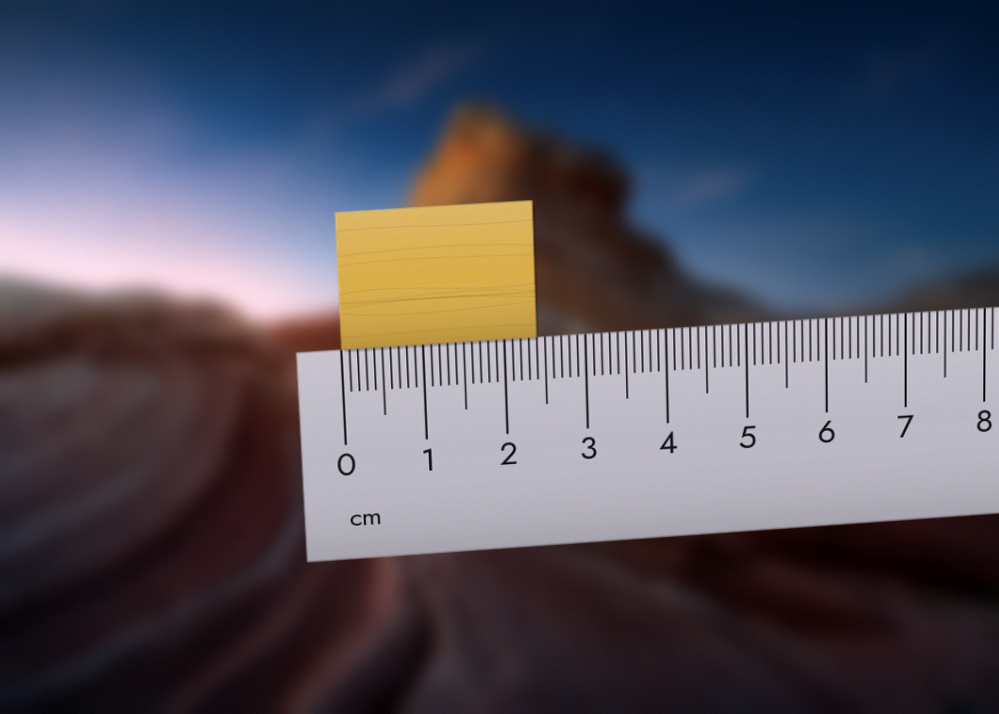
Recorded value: 2.4; cm
